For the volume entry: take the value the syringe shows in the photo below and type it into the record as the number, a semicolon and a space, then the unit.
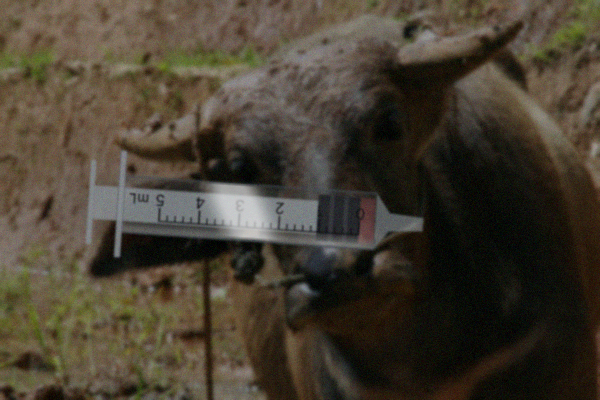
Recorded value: 0; mL
